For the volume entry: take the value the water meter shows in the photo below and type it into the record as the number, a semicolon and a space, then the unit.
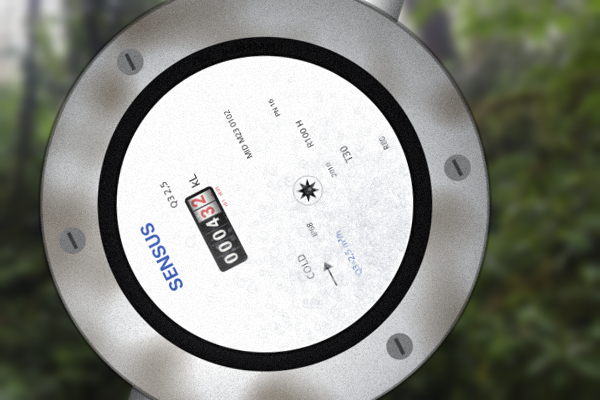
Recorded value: 4.32; kL
